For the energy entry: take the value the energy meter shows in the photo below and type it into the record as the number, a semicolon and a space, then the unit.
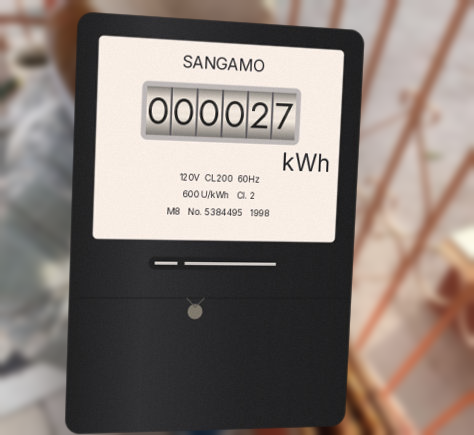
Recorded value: 27; kWh
